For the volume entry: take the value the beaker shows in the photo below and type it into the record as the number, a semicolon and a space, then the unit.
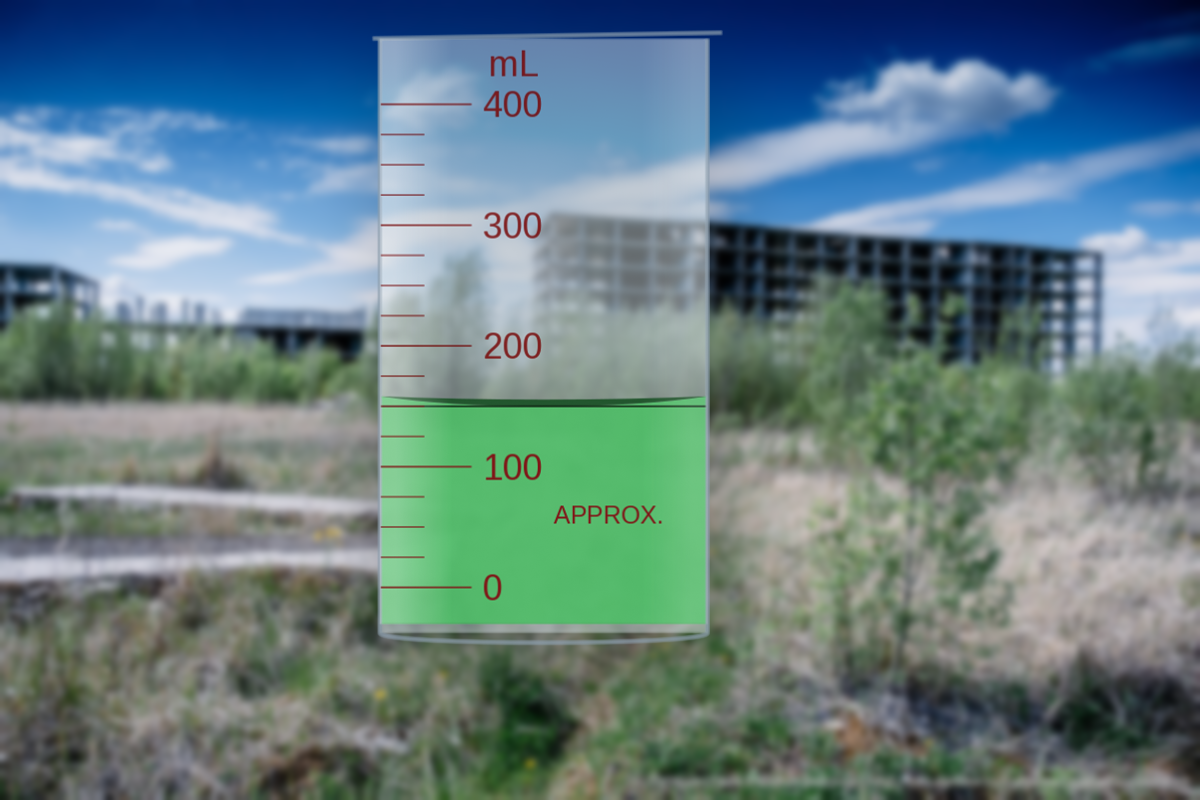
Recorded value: 150; mL
